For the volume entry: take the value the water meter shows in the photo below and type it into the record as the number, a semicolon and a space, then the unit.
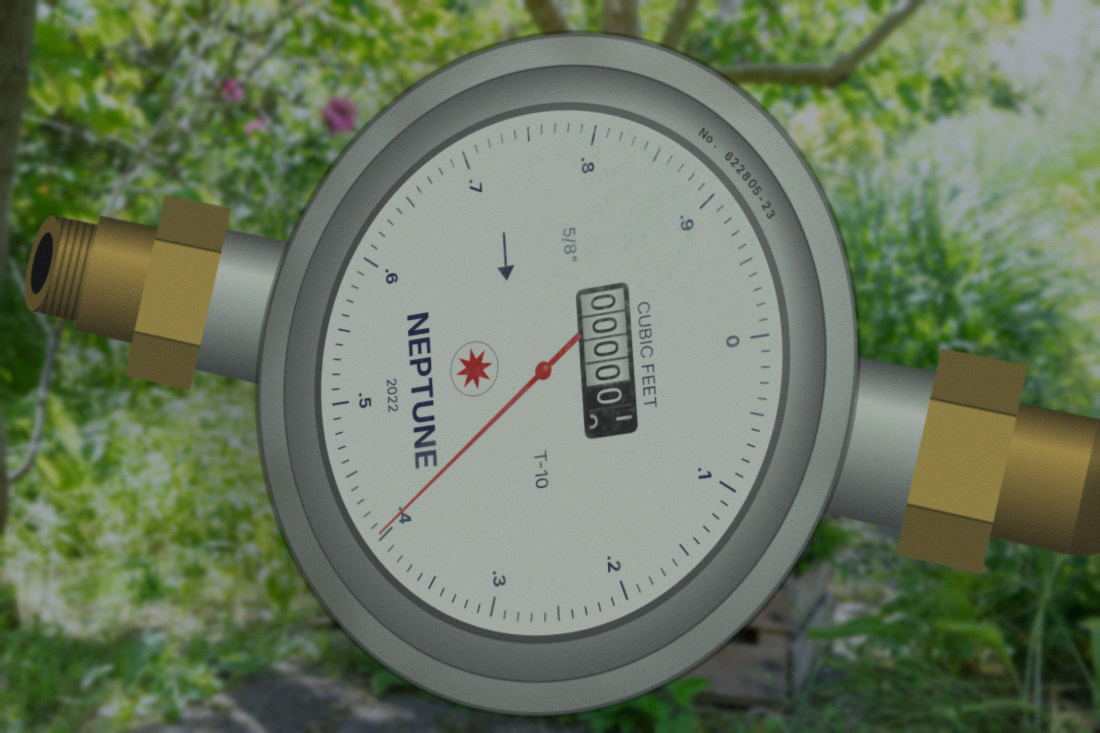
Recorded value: 1.40; ft³
